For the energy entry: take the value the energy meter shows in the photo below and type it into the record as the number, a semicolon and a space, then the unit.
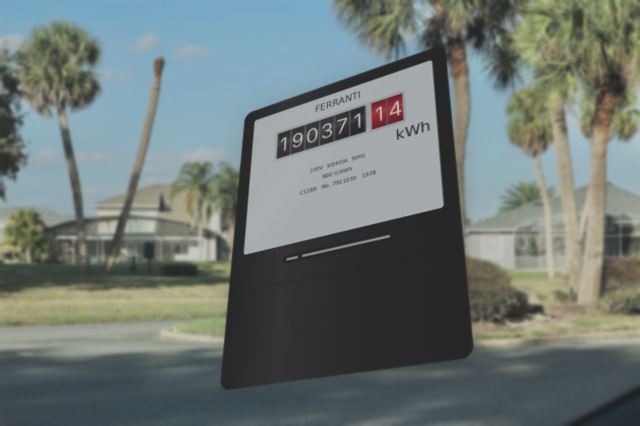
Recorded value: 190371.14; kWh
